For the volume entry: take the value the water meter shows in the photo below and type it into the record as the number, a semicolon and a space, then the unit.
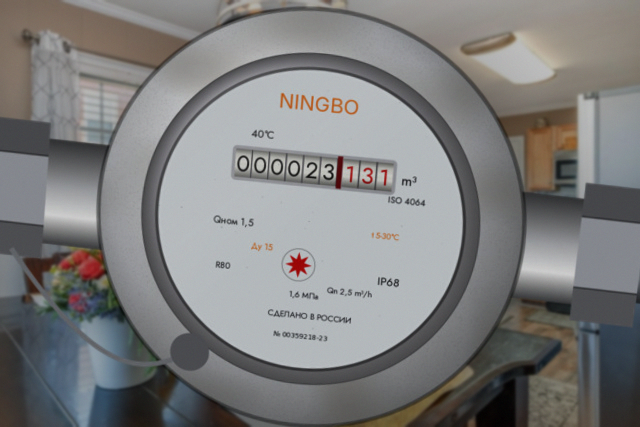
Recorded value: 23.131; m³
